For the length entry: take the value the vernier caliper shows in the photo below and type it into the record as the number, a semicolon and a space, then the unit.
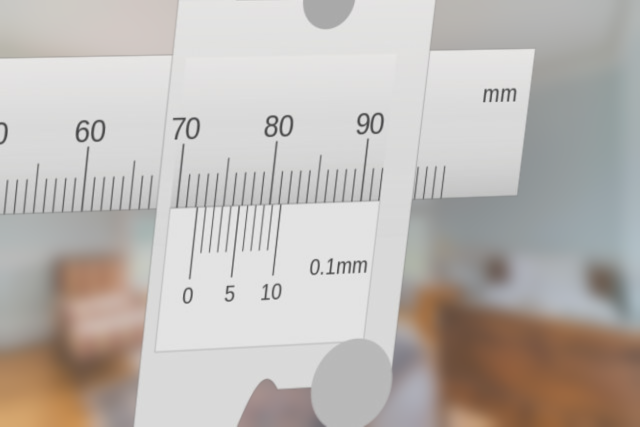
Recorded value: 72.2; mm
